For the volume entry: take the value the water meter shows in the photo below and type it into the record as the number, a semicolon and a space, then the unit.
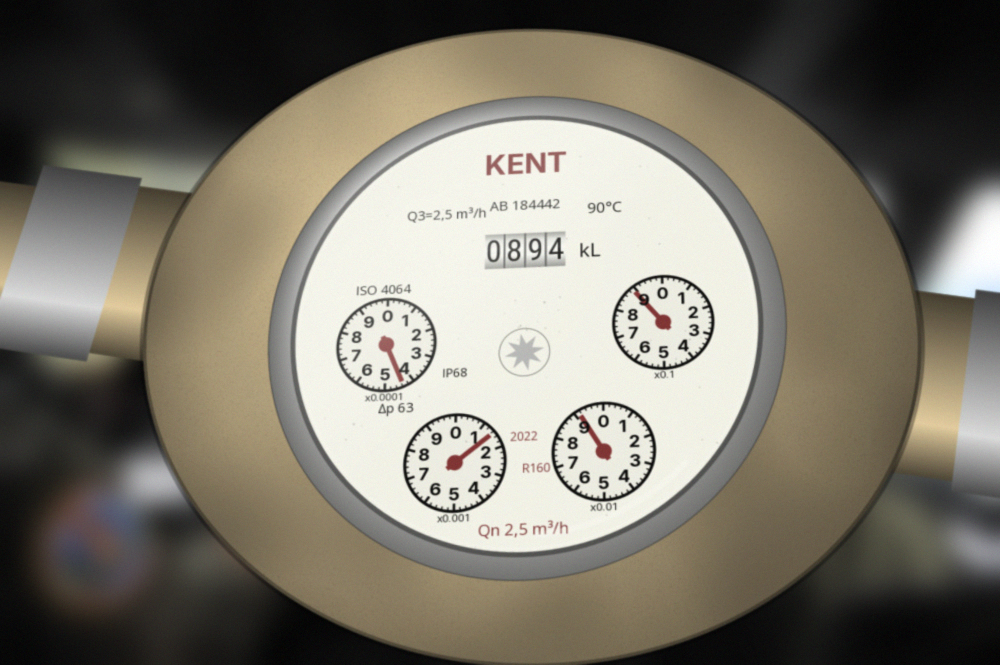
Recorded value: 894.8914; kL
